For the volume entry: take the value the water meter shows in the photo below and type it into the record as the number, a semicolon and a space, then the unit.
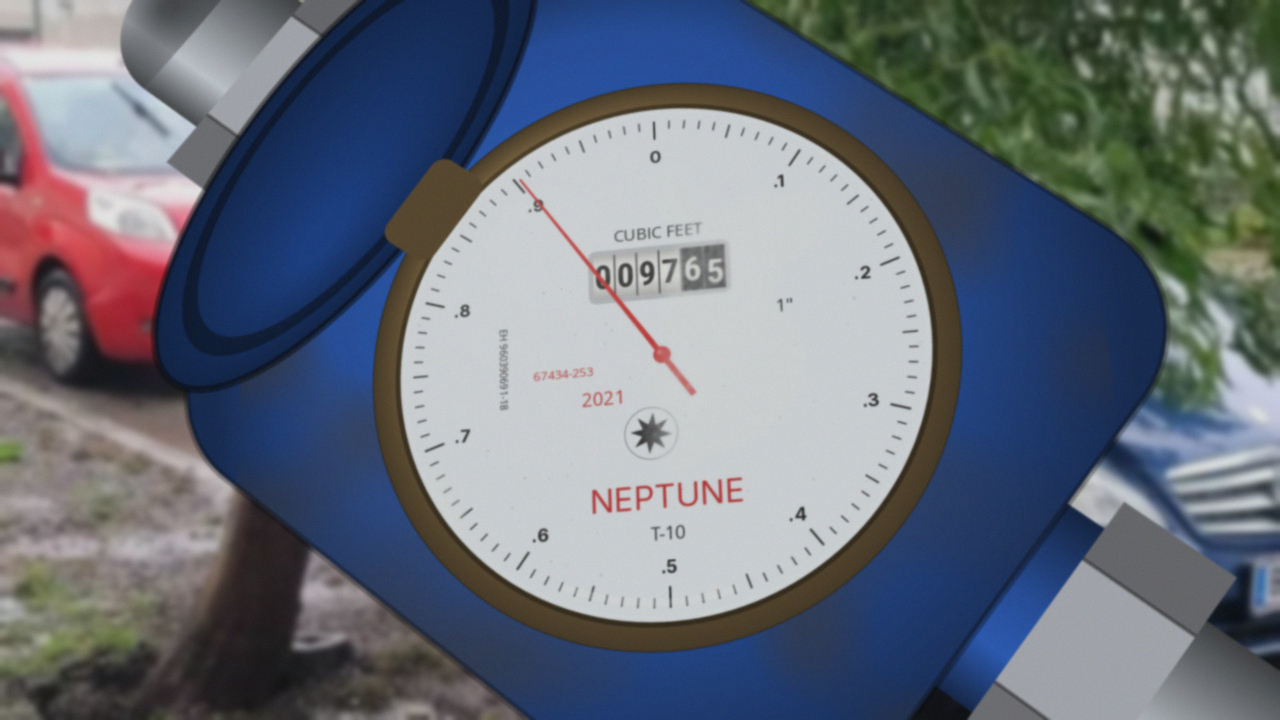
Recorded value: 9764.90; ft³
